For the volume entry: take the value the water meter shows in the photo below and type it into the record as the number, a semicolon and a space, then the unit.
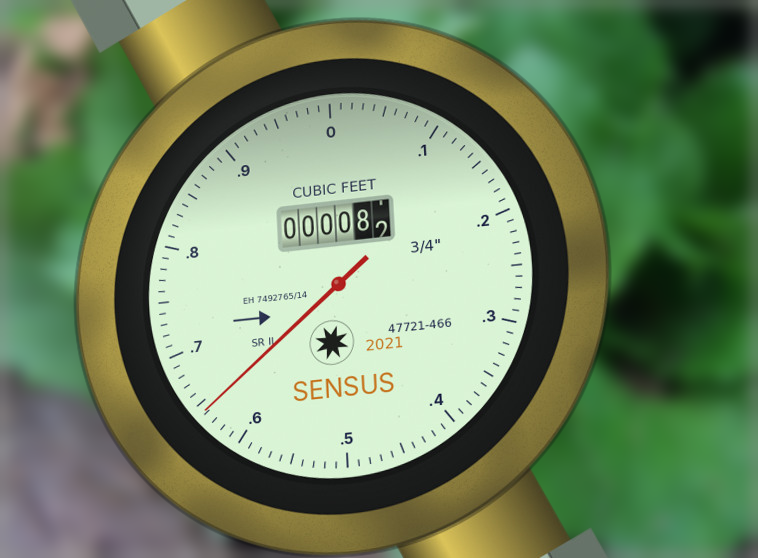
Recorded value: 81.64; ft³
